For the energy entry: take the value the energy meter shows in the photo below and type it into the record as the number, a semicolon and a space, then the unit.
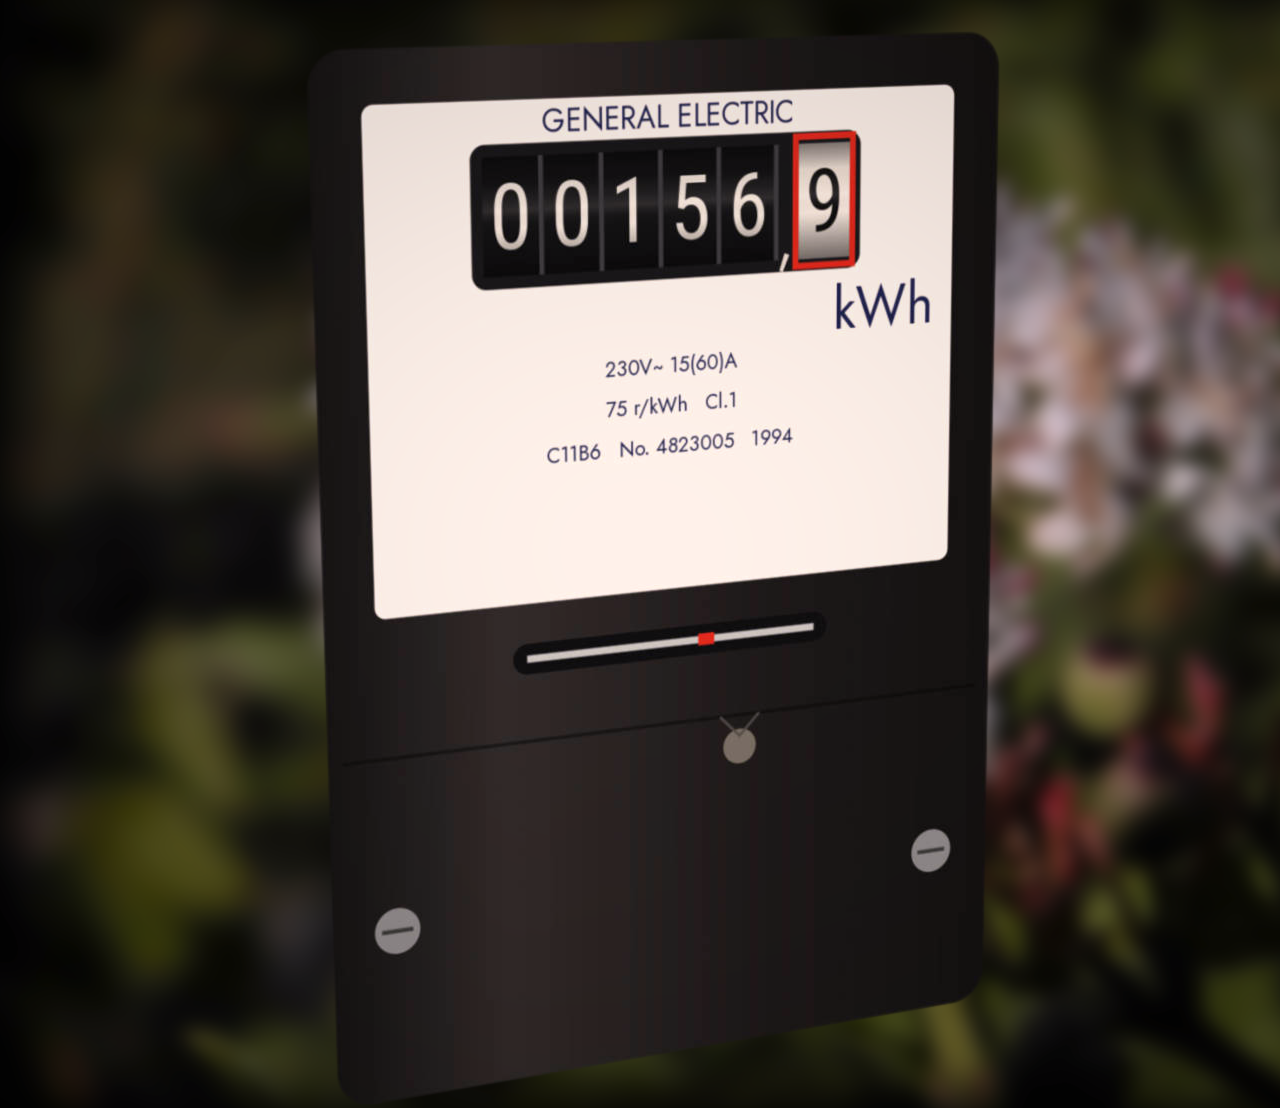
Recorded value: 156.9; kWh
